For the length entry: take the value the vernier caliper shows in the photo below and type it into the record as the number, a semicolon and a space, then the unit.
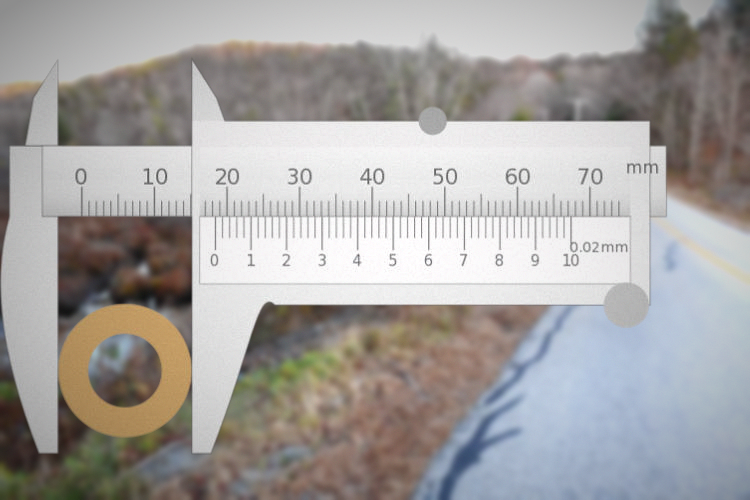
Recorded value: 18.4; mm
